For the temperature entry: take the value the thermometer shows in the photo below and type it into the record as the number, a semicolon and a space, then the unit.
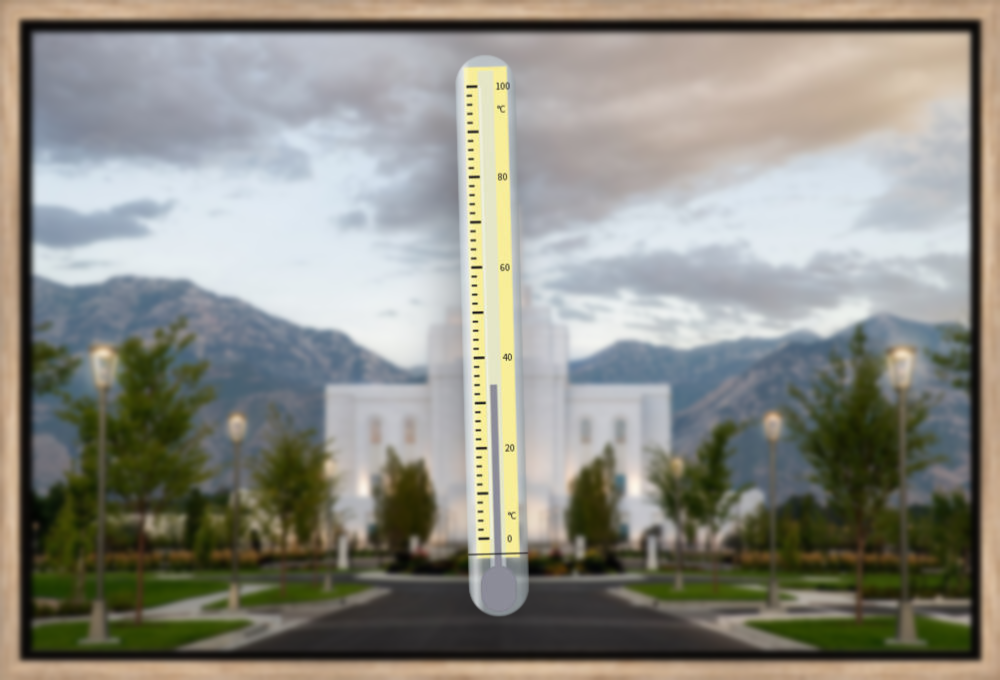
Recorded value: 34; °C
